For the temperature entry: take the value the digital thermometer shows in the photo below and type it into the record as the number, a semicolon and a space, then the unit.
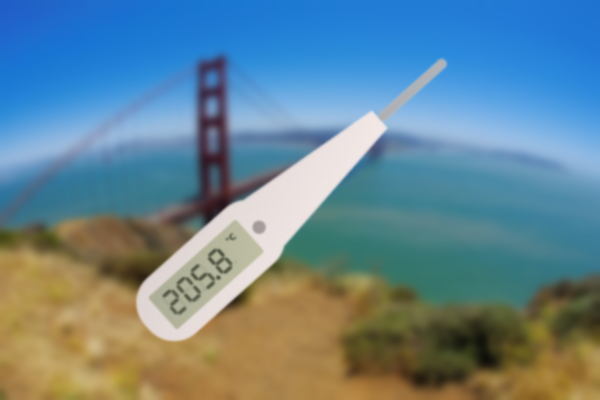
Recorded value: 205.8; °C
